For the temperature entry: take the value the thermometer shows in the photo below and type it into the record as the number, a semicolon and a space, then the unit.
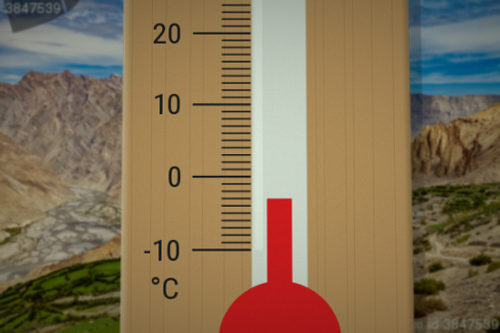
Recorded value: -3; °C
